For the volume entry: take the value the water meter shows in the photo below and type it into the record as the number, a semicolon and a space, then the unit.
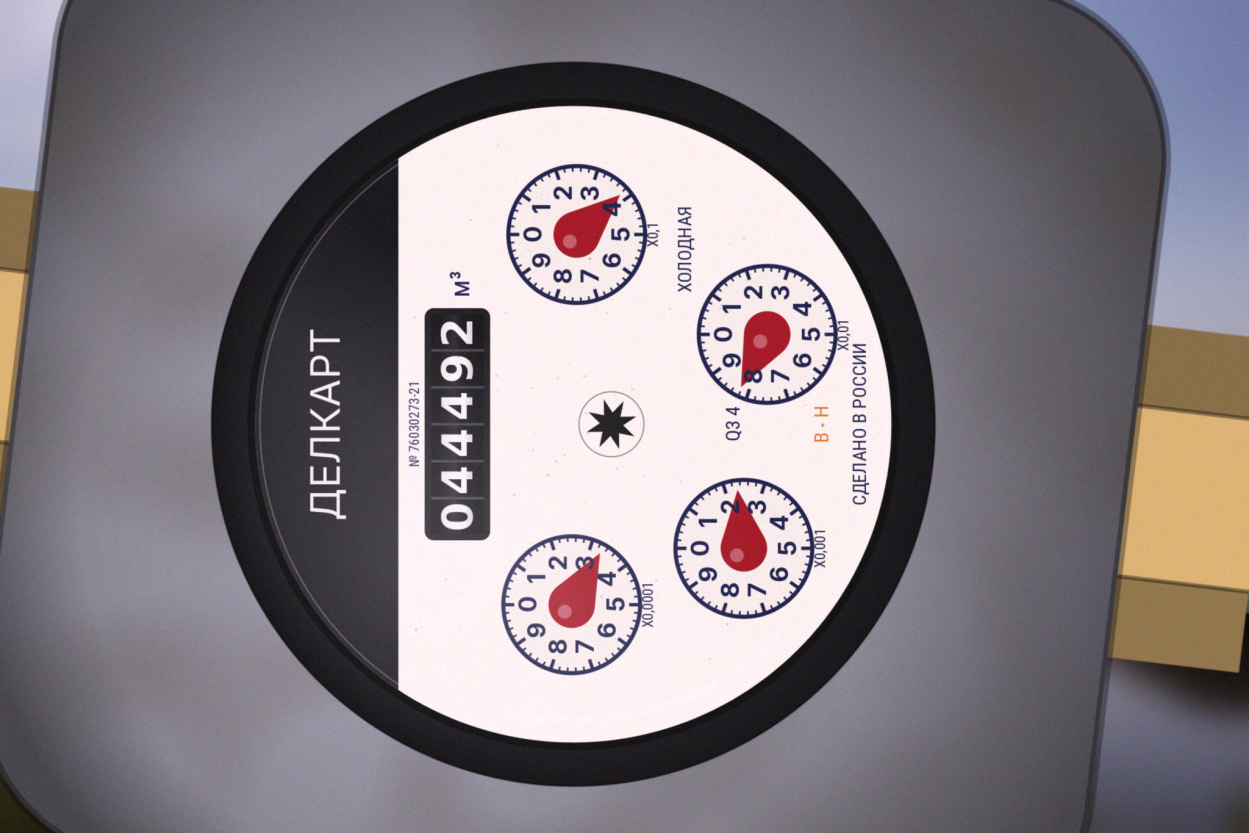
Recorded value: 44492.3823; m³
